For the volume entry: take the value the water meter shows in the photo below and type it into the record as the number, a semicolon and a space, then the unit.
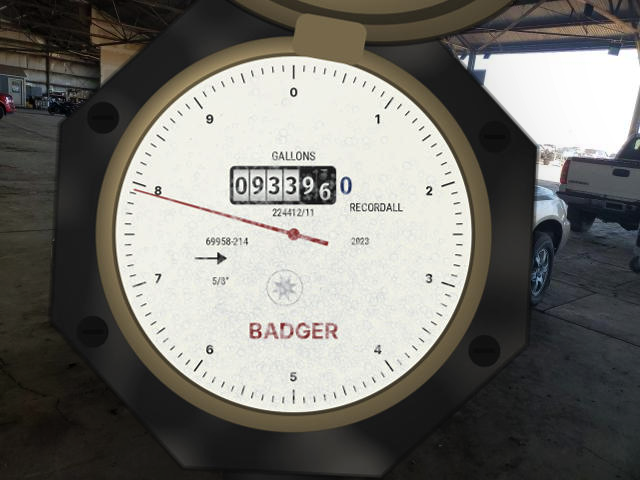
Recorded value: 933957.9; gal
